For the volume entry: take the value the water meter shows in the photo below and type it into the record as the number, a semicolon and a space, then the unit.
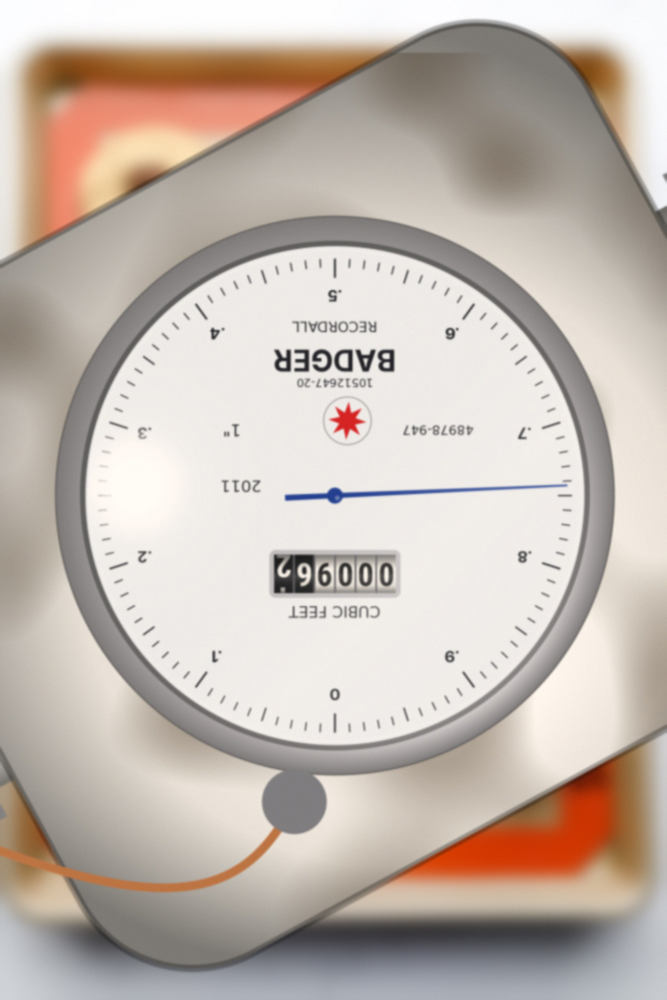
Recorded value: 961.74; ft³
